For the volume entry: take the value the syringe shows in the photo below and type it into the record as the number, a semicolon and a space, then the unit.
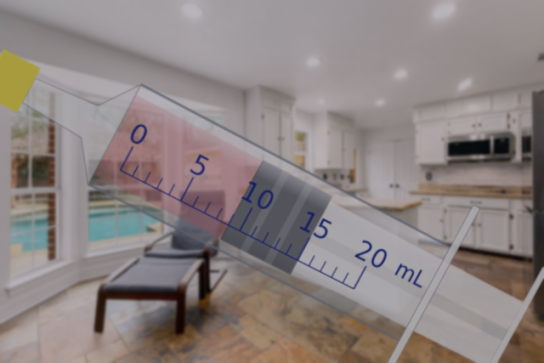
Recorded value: 9; mL
